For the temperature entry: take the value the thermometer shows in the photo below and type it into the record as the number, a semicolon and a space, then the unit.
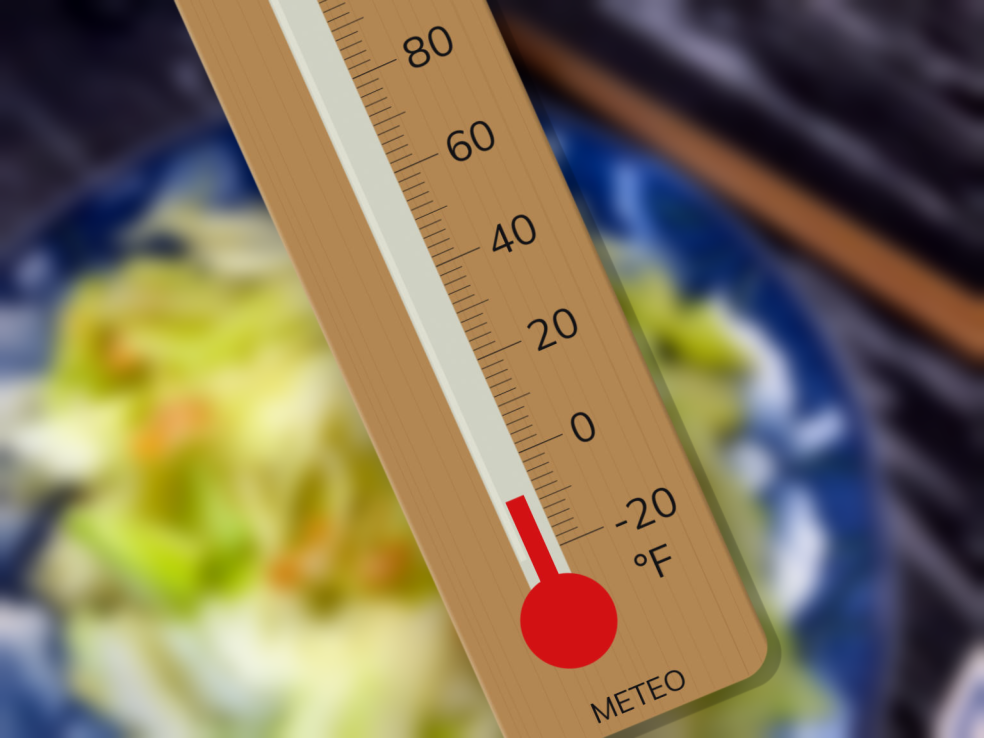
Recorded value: -8; °F
